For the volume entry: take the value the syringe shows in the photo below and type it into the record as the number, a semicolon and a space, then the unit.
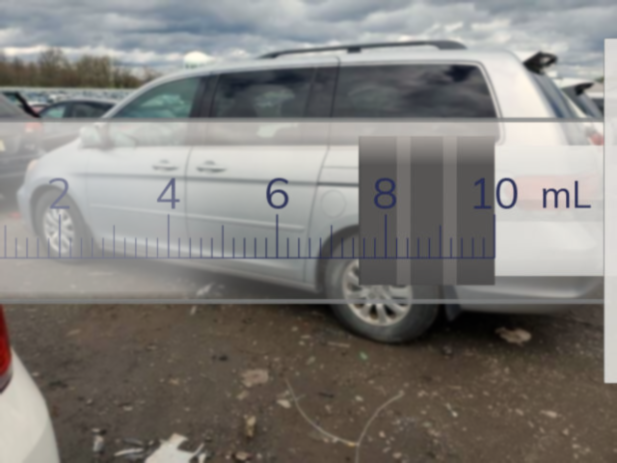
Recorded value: 7.5; mL
